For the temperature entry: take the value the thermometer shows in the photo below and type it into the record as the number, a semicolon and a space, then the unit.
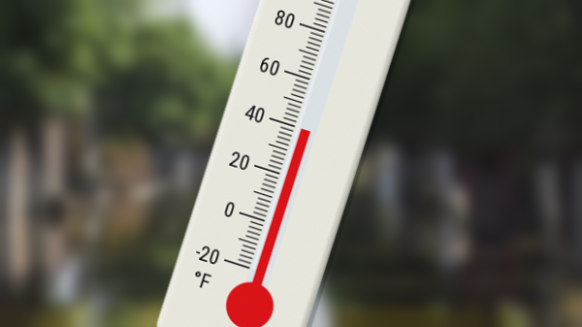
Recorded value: 40; °F
